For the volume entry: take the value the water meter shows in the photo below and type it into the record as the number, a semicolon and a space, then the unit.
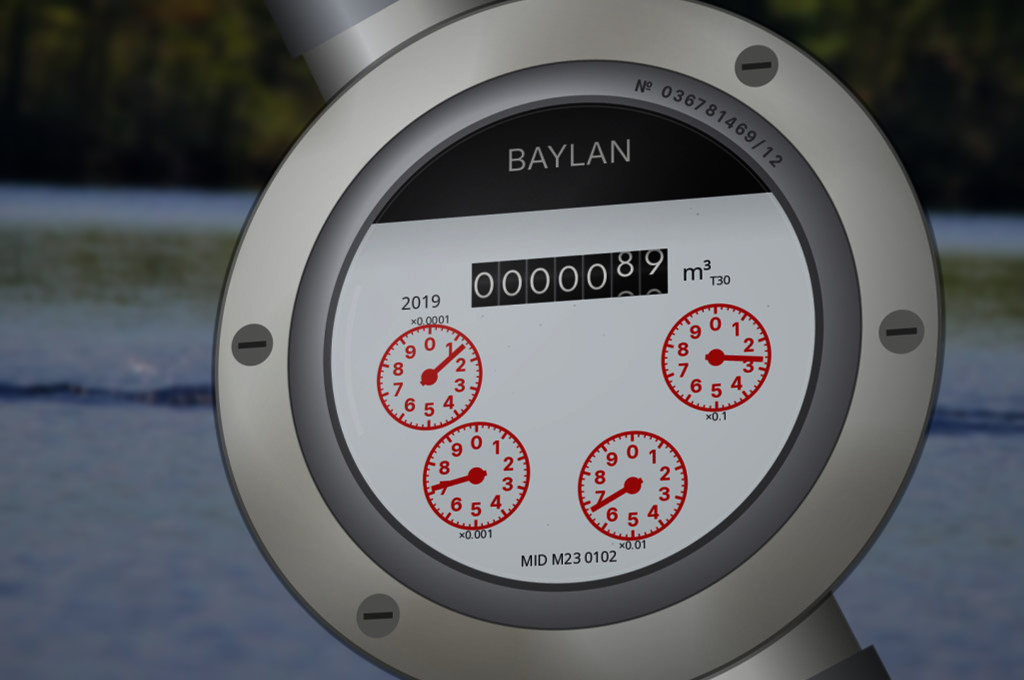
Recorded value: 89.2671; m³
